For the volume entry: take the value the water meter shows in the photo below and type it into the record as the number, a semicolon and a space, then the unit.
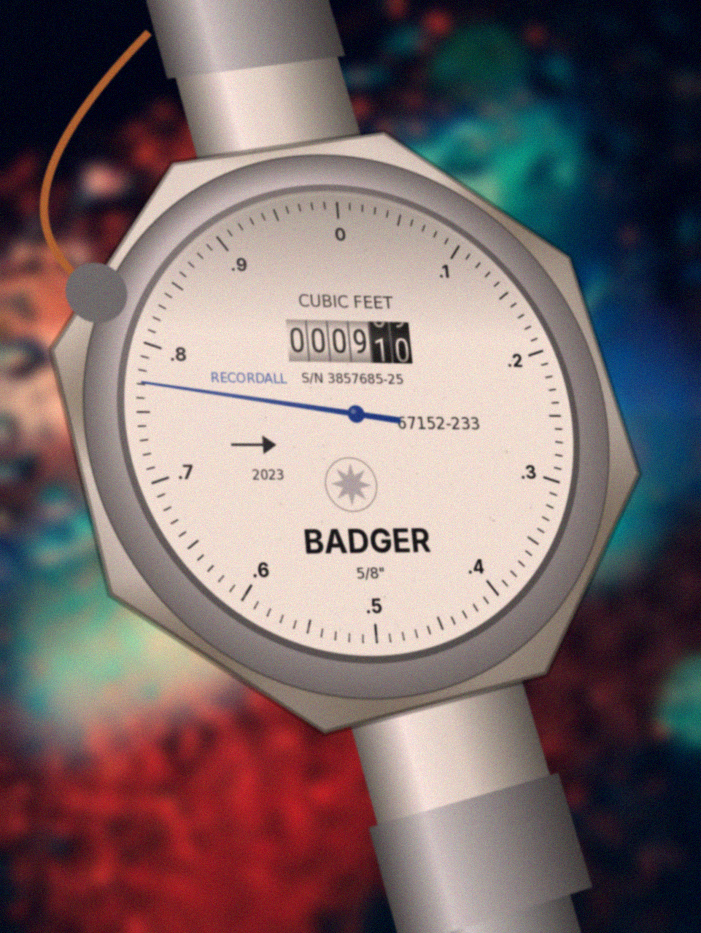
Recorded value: 909.77; ft³
